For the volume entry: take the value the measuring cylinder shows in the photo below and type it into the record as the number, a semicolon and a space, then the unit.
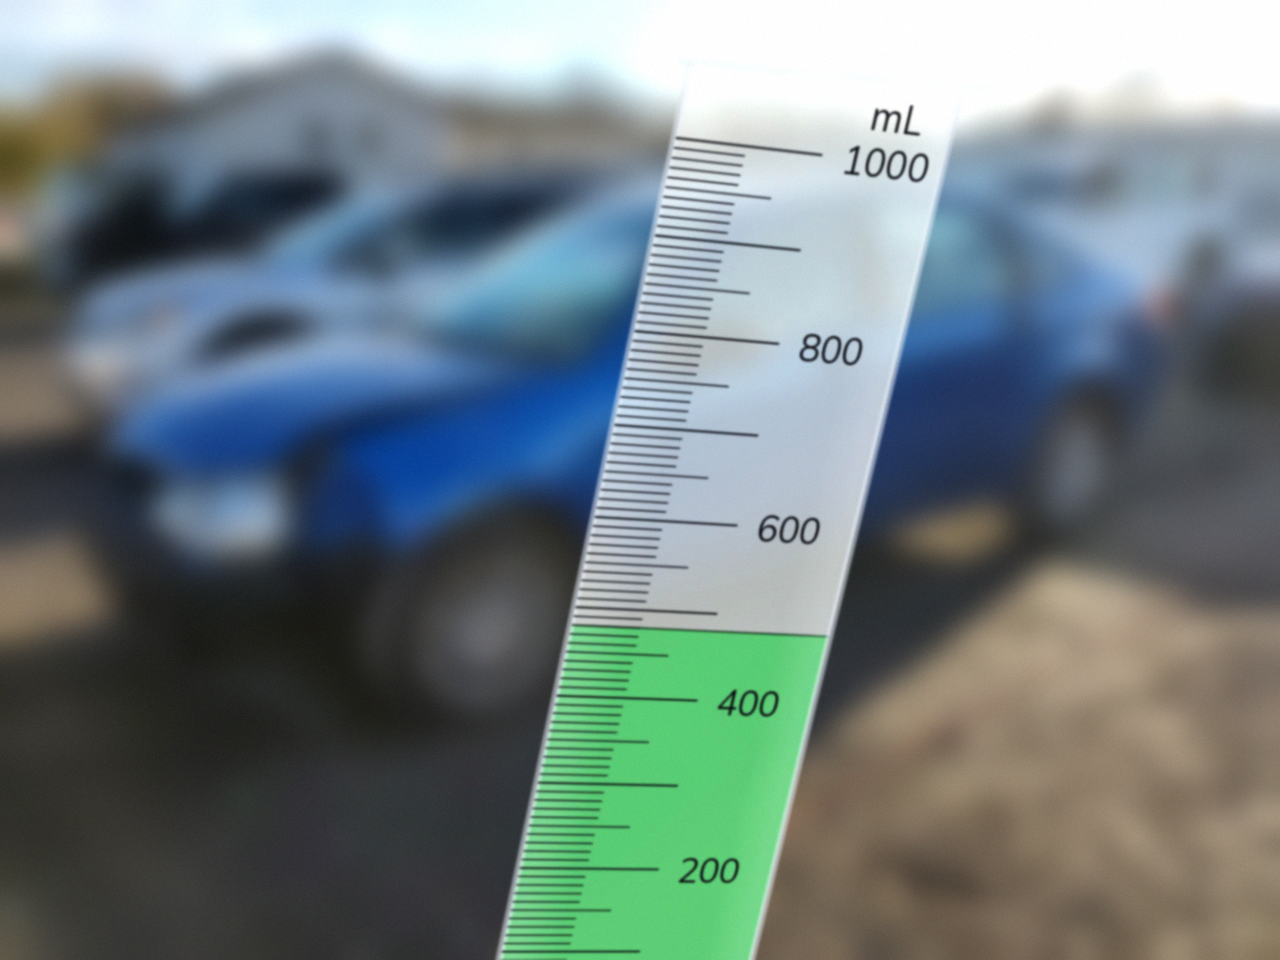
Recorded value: 480; mL
